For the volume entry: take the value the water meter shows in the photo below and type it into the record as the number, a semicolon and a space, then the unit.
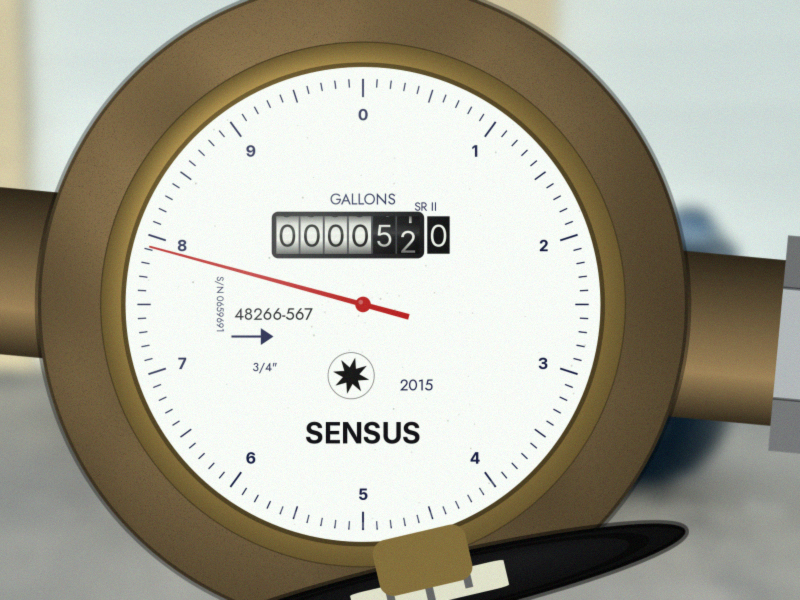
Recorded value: 517.9; gal
